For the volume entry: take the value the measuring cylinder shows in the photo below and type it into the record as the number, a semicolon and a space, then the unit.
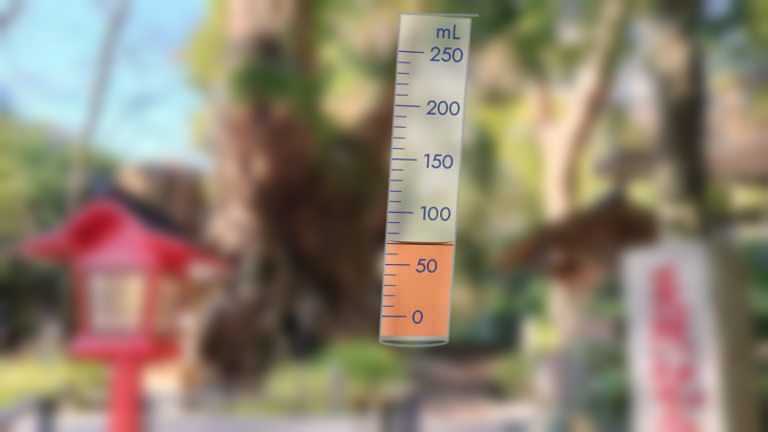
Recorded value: 70; mL
